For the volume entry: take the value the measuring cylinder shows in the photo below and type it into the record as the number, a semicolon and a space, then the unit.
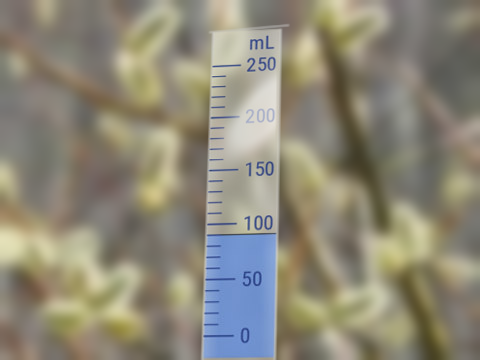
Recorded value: 90; mL
